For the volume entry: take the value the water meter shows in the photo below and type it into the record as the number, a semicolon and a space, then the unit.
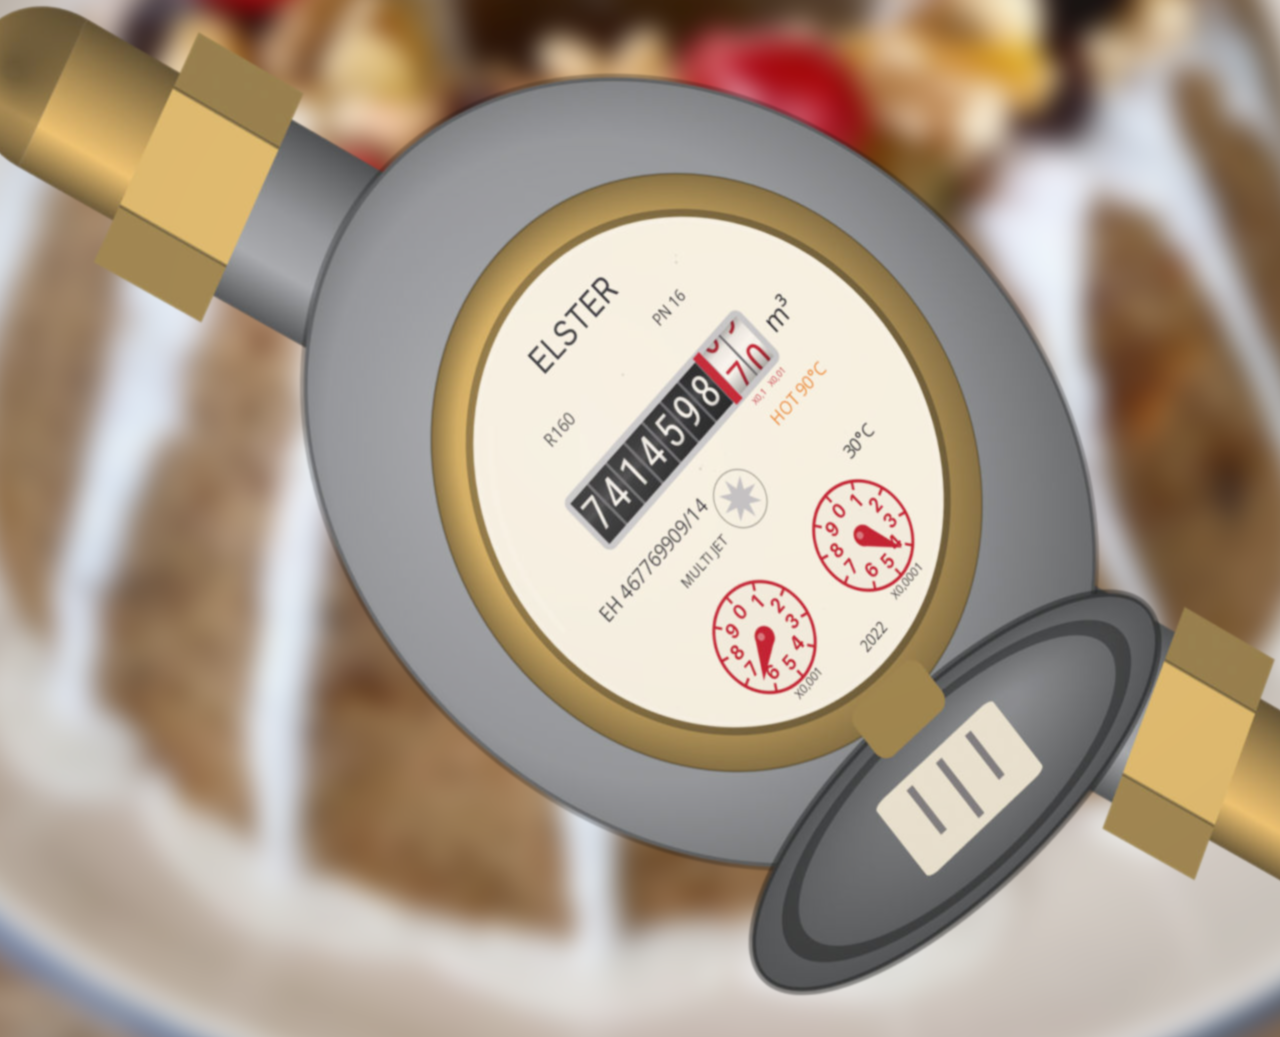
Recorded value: 7414598.6964; m³
